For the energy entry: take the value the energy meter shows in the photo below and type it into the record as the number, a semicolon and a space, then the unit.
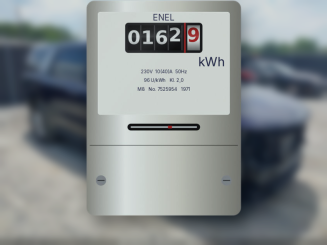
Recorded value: 162.9; kWh
